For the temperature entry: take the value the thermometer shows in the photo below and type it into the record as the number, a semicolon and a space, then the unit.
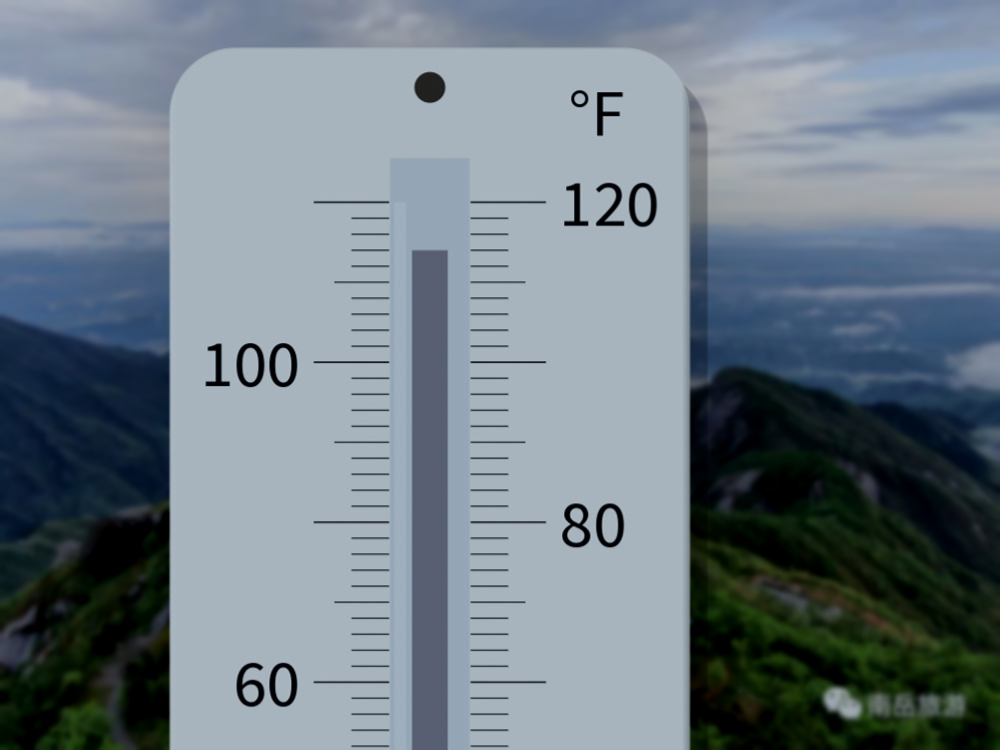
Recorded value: 114; °F
